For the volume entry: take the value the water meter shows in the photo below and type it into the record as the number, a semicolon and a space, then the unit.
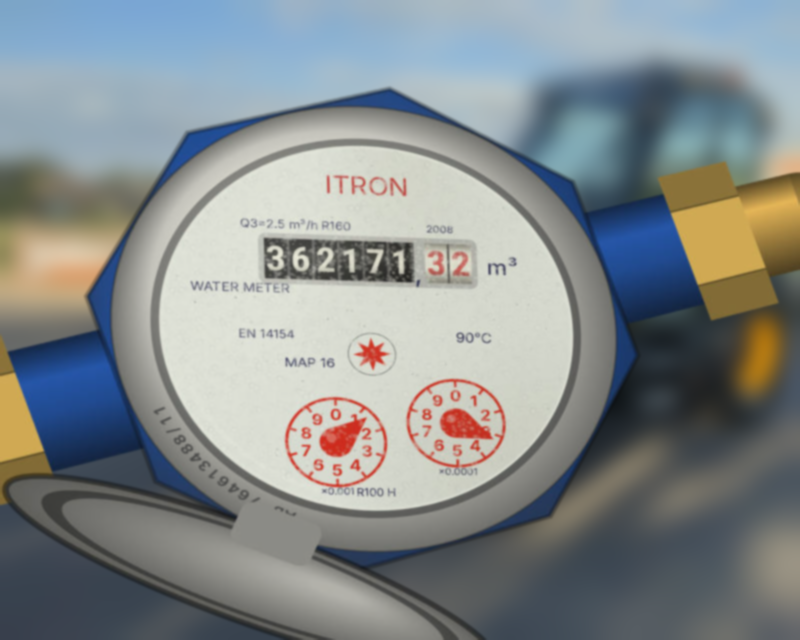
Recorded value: 362171.3213; m³
